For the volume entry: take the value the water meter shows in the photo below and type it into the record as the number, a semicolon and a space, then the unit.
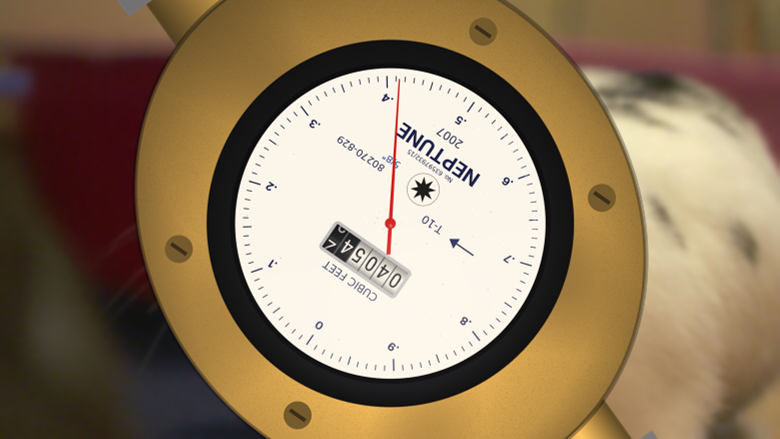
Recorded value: 40542.41; ft³
